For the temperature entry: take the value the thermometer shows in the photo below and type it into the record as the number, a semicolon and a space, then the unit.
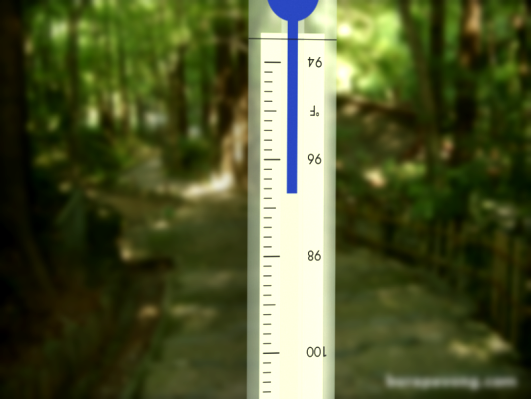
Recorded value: 96.7; °F
